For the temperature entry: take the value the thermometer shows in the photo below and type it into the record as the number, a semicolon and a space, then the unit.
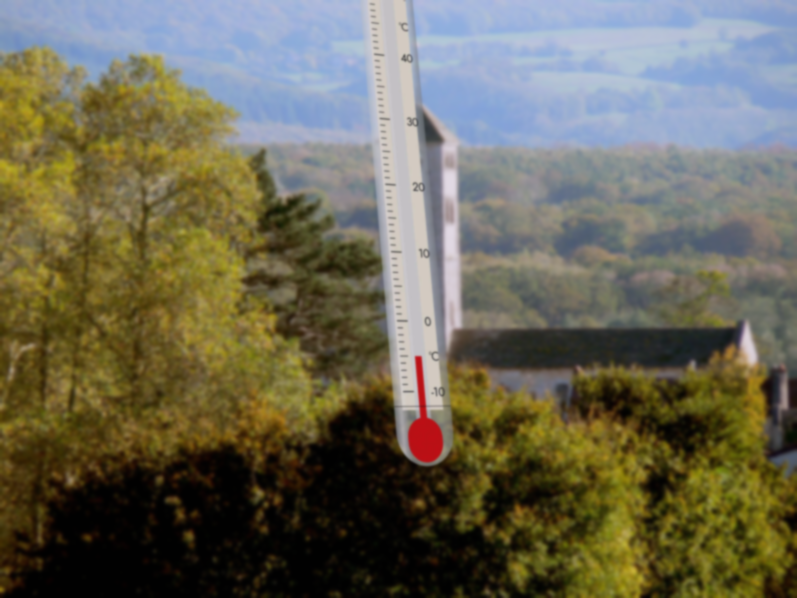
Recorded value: -5; °C
